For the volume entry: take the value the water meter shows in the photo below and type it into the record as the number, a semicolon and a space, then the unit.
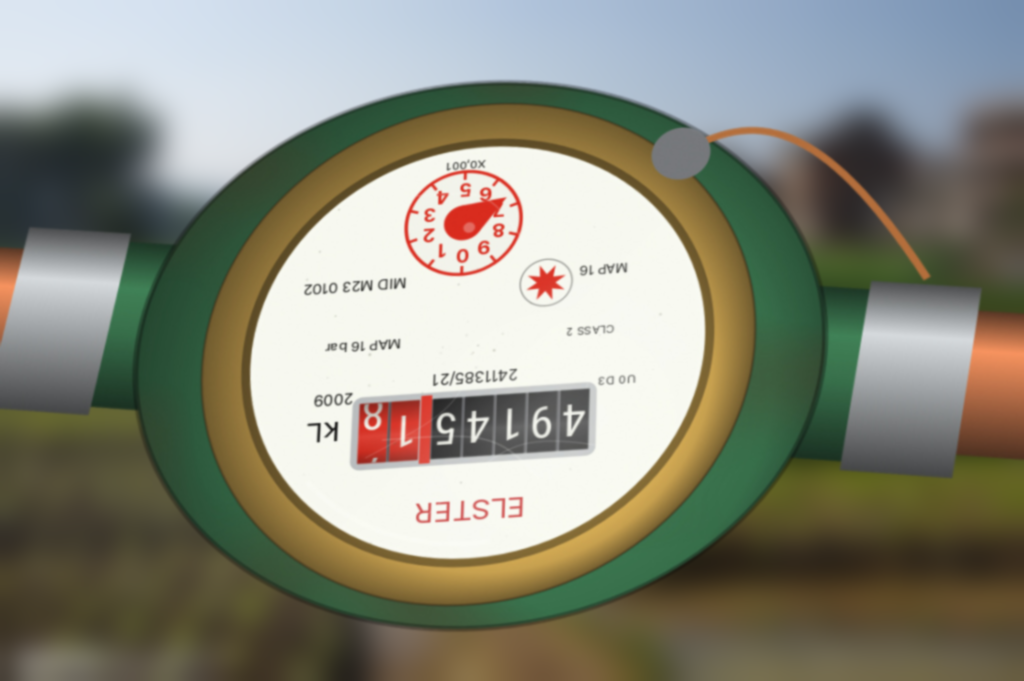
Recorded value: 49145.176; kL
